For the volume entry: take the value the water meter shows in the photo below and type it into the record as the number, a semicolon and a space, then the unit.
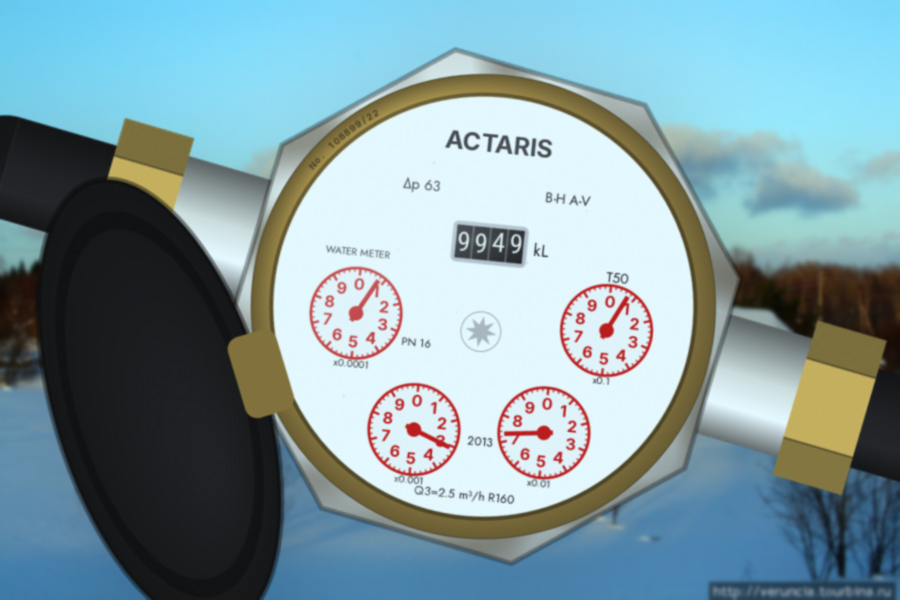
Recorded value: 9949.0730; kL
